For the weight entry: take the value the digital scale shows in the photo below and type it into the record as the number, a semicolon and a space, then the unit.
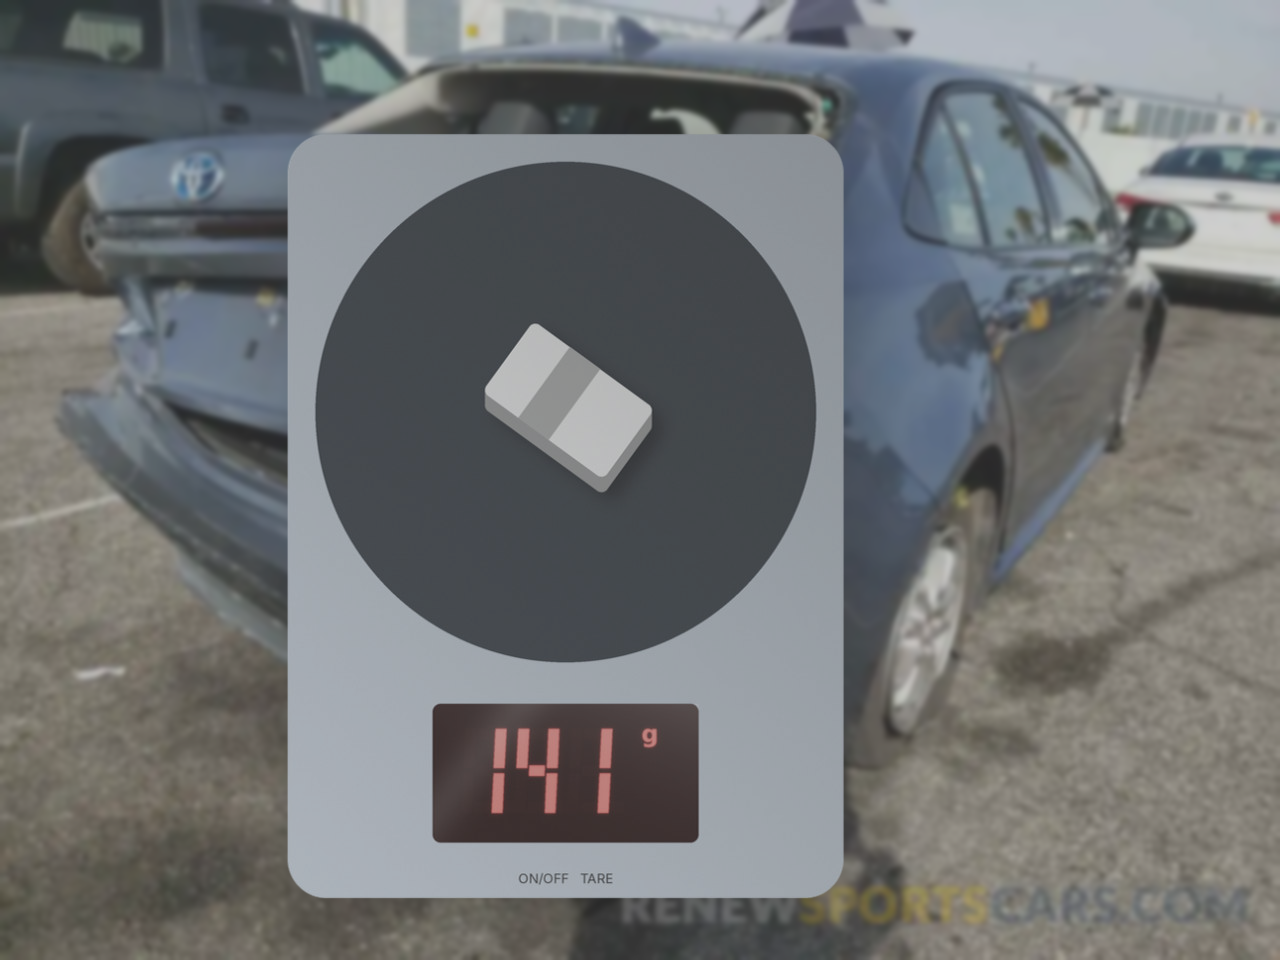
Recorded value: 141; g
